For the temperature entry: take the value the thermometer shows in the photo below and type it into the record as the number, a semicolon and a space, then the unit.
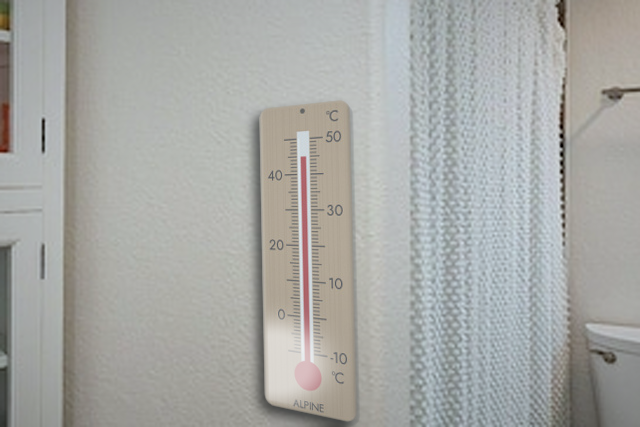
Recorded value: 45; °C
